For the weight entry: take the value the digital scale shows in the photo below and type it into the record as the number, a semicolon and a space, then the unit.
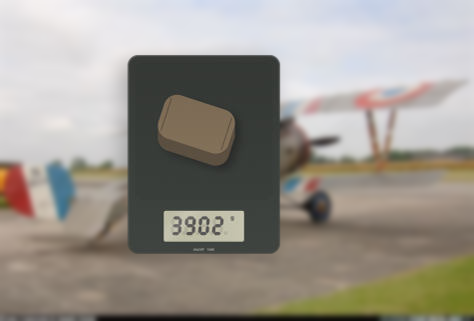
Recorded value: 3902; g
